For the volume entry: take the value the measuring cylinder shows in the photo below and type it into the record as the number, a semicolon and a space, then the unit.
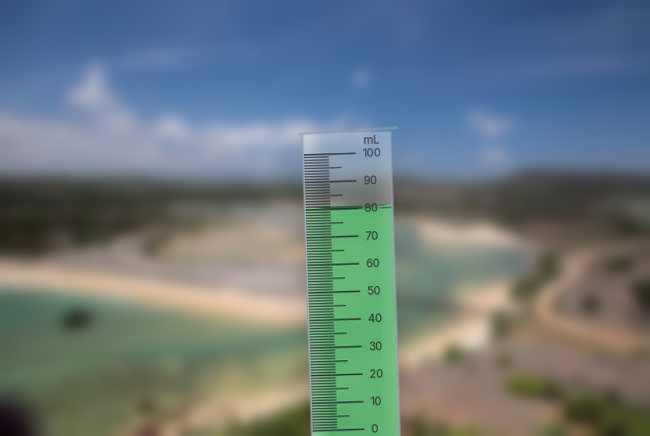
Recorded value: 80; mL
